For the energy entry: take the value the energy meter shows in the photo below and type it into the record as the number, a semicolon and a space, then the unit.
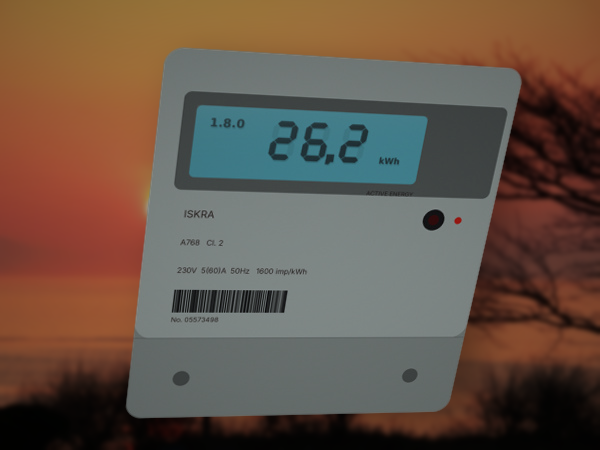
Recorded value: 26.2; kWh
